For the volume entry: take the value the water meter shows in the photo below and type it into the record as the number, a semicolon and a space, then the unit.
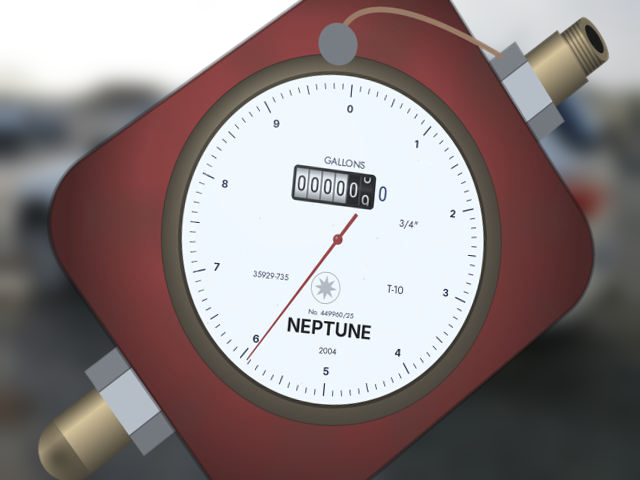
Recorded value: 85.9; gal
